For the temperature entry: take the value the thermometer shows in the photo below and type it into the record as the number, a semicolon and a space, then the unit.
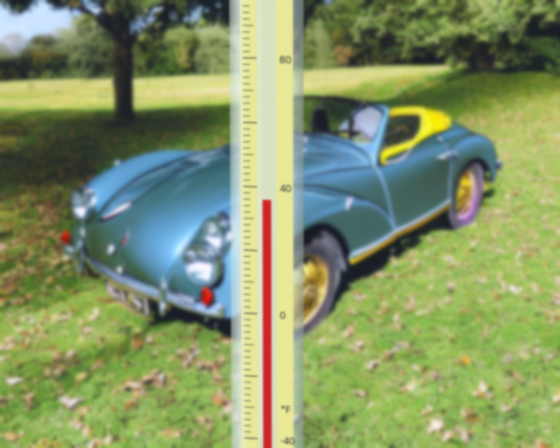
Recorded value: 36; °F
